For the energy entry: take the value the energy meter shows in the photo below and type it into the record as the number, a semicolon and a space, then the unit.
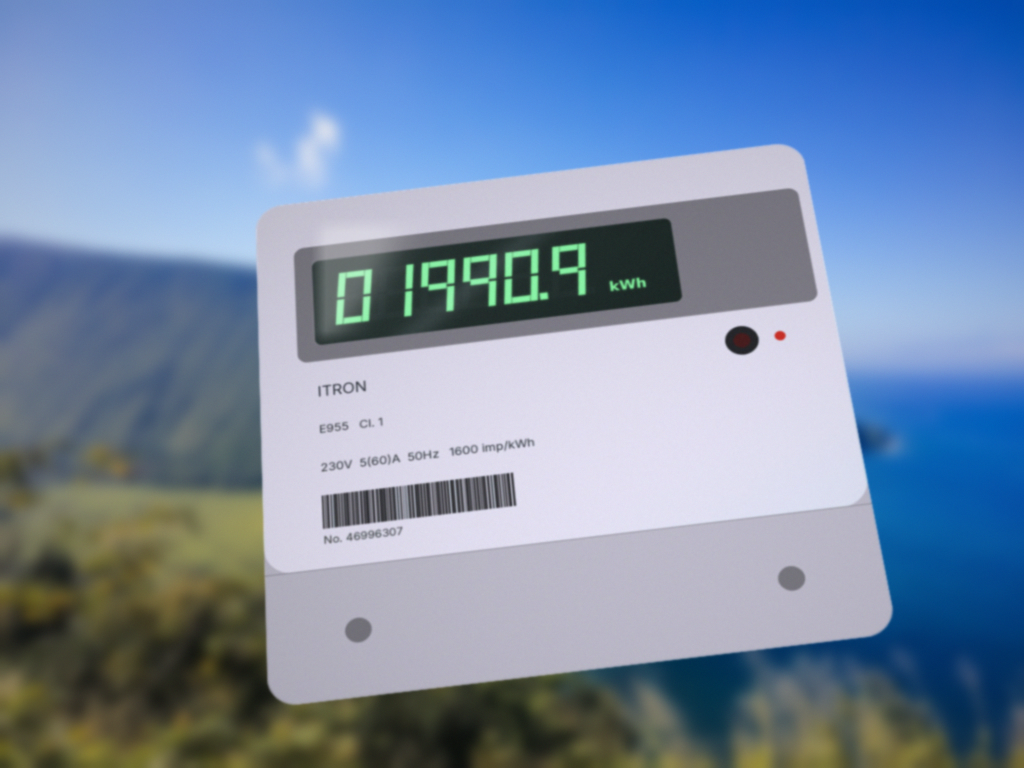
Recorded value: 1990.9; kWh
